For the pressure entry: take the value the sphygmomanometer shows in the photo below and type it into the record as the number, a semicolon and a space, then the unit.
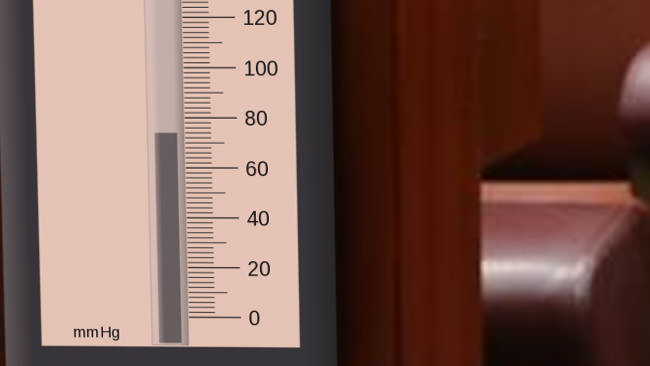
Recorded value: 74; mmHg
